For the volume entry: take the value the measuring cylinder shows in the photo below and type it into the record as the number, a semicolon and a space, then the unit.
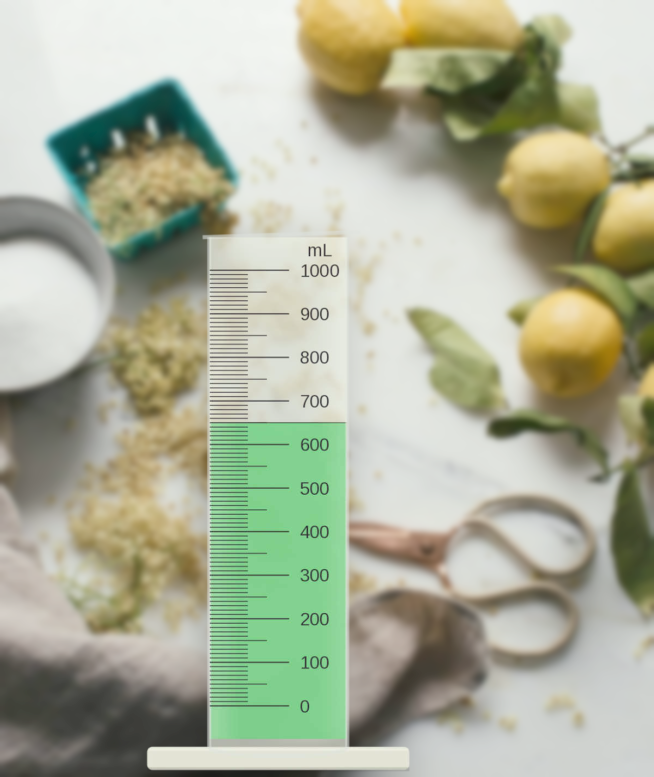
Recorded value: 650; mL
